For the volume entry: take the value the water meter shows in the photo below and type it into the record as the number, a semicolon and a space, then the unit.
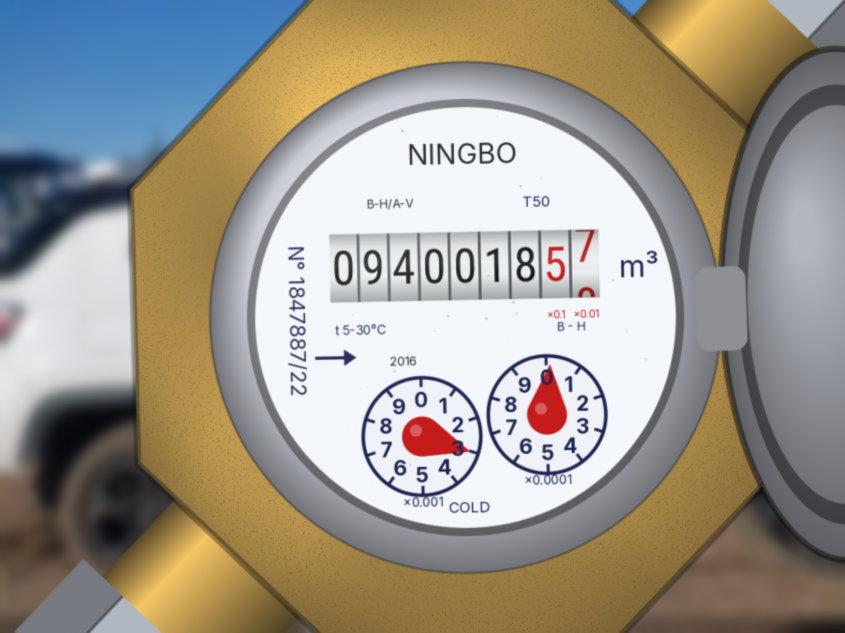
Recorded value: 940018.5730; m³
